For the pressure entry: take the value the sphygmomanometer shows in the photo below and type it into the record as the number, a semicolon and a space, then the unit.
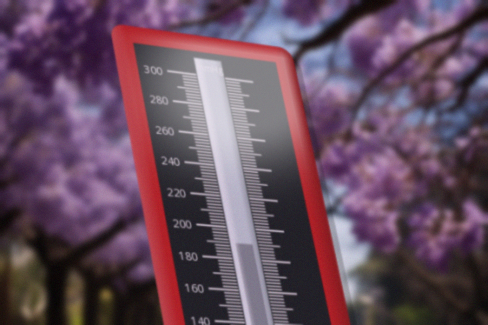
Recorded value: 190; mmHg
